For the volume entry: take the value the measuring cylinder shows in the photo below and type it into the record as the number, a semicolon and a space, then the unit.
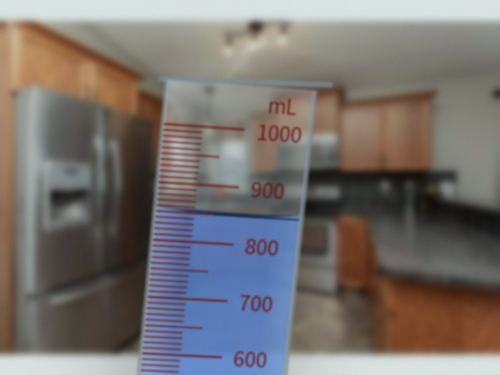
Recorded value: 850; mL
